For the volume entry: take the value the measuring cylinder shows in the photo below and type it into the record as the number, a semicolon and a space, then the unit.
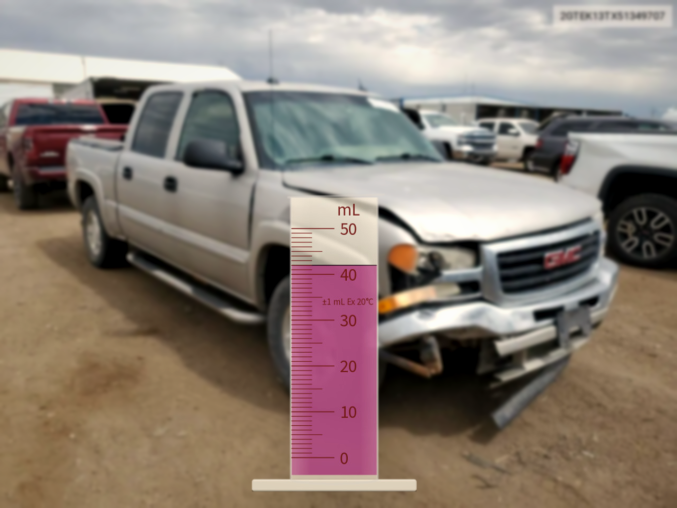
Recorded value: 42; mL
